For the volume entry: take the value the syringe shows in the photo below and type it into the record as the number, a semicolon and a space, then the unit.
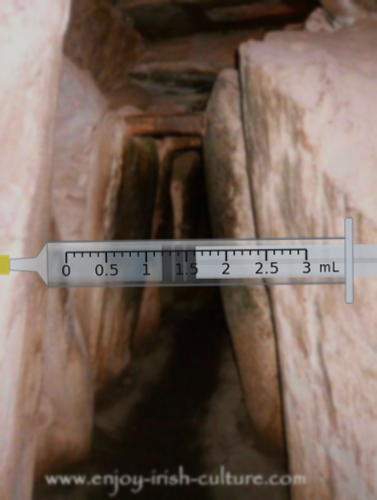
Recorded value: 1.2; mL
